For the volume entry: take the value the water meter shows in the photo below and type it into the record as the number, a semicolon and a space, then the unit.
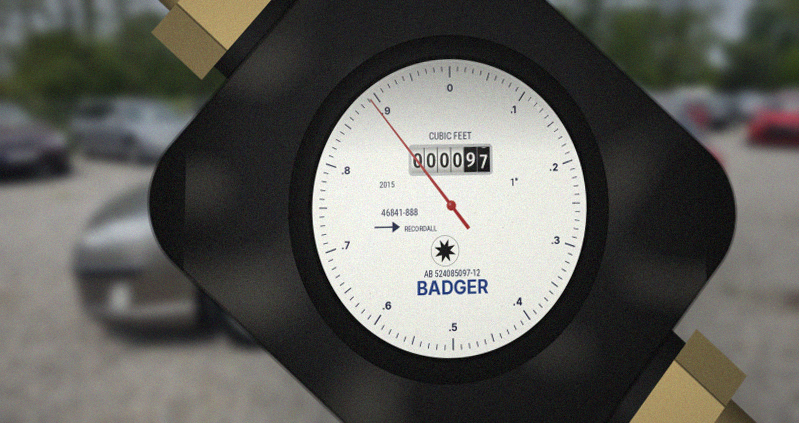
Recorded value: 96.89; ft³
